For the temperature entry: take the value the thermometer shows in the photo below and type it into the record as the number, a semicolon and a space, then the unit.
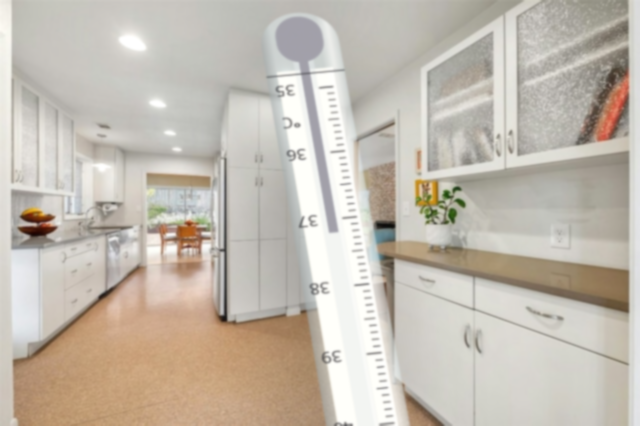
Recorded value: 37.2; °C
